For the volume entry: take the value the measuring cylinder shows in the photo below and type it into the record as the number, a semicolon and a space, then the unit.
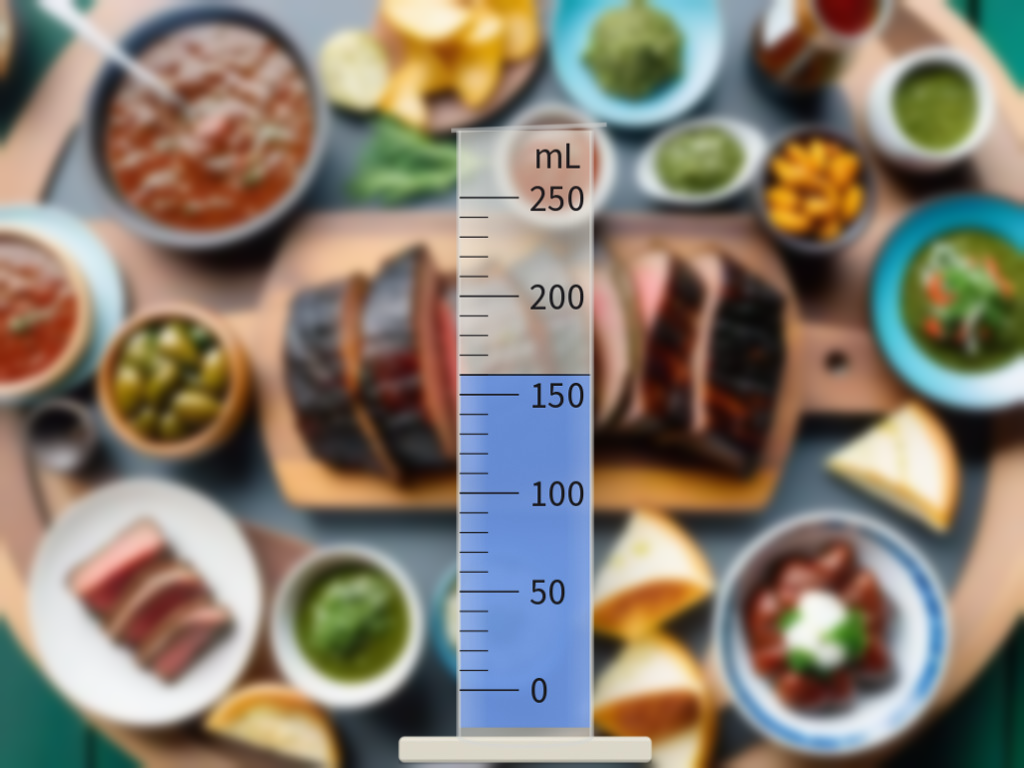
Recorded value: 160; mL
